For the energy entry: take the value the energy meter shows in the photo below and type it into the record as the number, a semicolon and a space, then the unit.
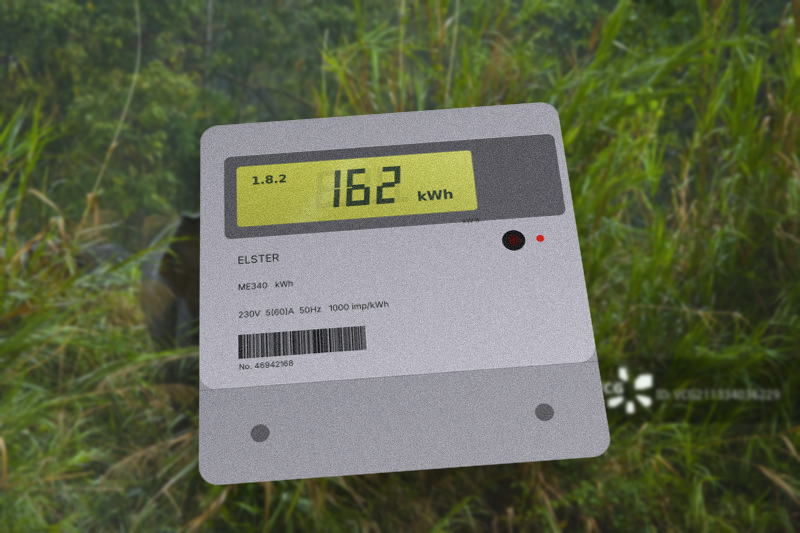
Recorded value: 162; kWh
